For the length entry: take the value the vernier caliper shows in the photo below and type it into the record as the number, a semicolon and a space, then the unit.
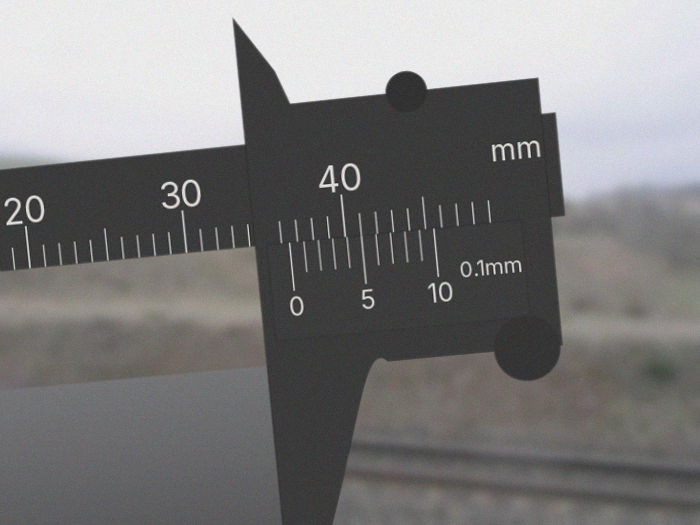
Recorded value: 36.5; mm
